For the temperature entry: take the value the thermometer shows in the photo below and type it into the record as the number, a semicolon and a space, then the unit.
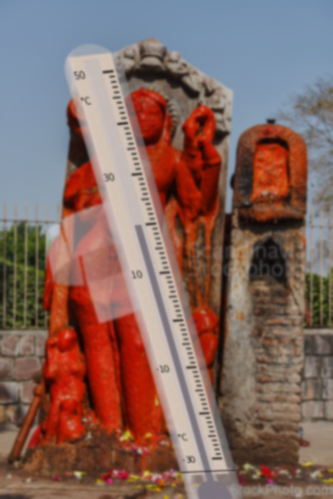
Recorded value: 20; °C
